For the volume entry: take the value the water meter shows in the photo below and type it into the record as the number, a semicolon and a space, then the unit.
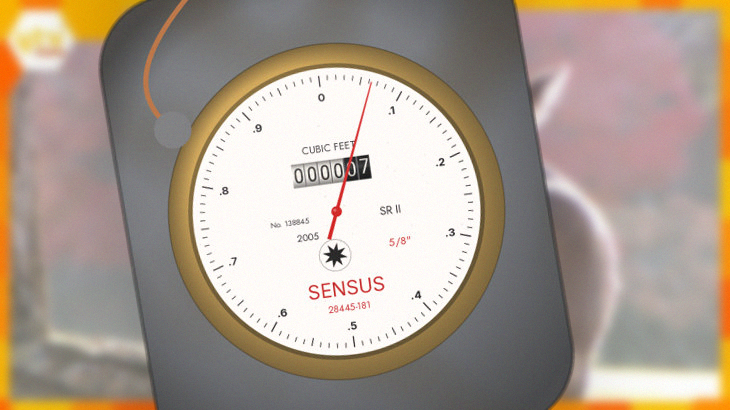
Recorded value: 7.06; ft³
